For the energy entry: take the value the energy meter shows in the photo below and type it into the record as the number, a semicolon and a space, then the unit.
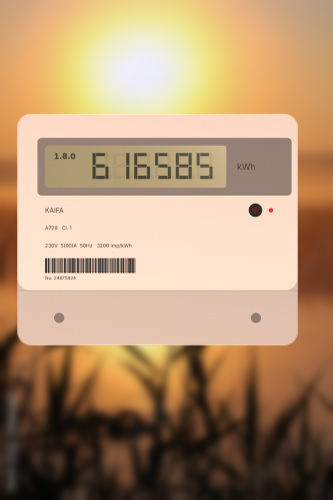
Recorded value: 616585; kWh
